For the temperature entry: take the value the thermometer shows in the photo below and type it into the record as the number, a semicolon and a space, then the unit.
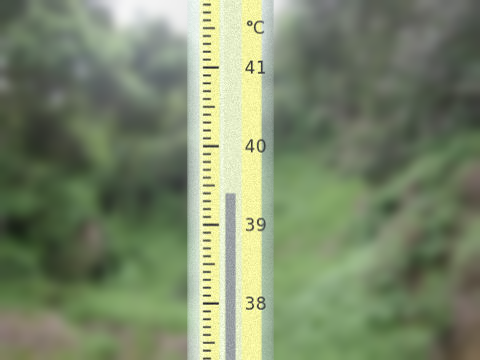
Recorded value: 39.4; °C
